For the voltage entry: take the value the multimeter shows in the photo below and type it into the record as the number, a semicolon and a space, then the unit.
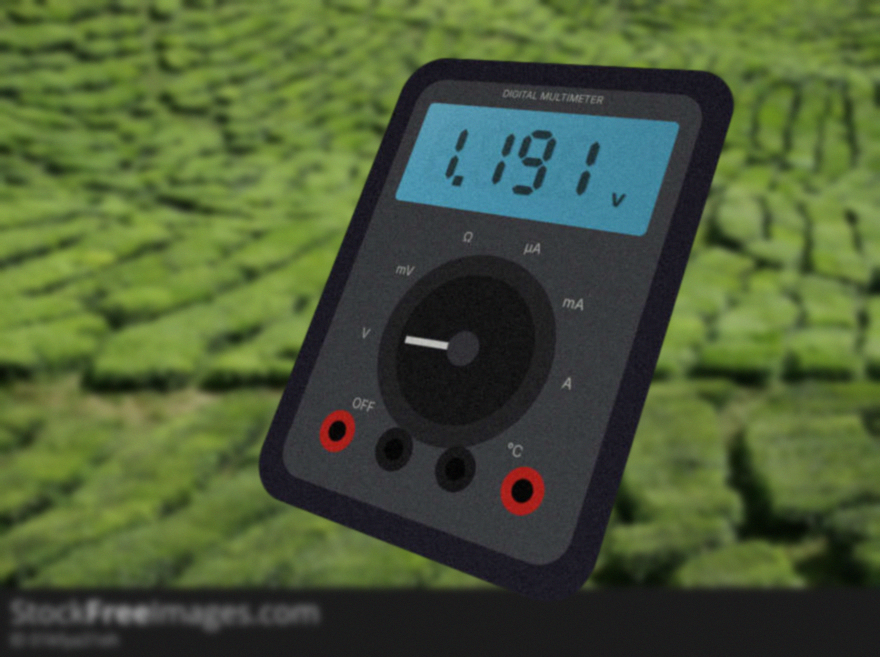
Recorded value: 1.191; V
